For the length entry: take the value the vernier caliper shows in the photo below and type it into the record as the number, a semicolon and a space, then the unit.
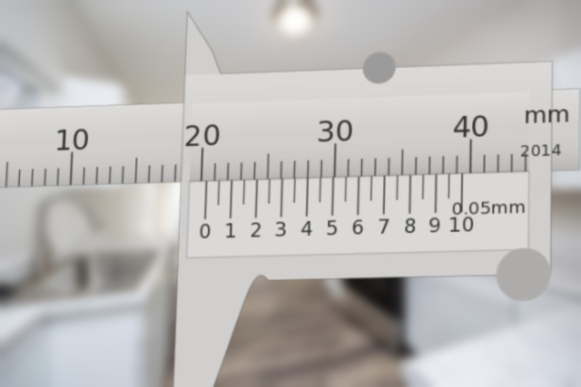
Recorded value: 20.4; mm
